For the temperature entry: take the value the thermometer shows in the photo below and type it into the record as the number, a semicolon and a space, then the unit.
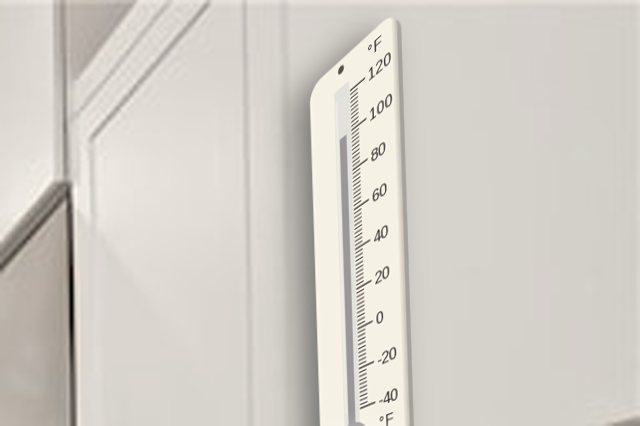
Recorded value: 100; °F
